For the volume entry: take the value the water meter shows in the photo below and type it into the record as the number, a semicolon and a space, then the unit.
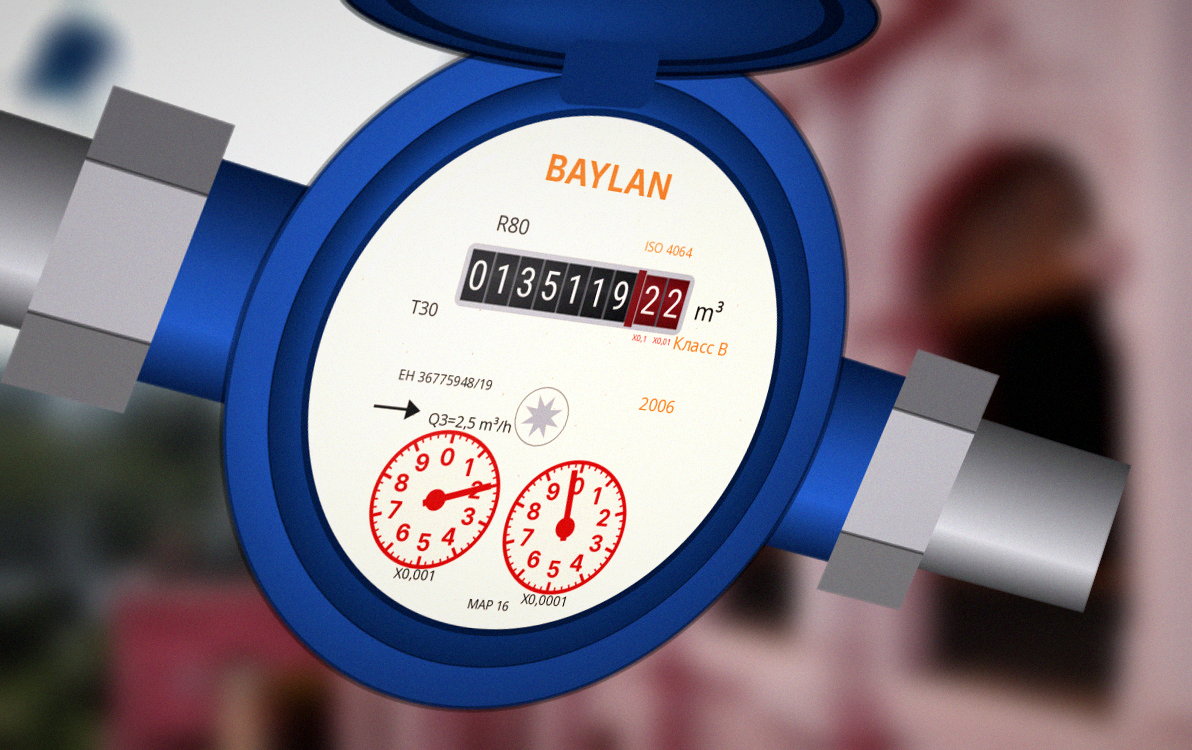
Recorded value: 135119.2219; m³
